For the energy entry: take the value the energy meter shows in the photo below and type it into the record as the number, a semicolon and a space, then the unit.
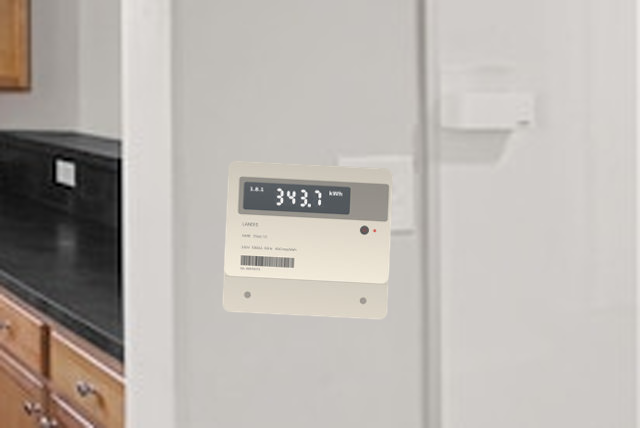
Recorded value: 343.7; kWh
